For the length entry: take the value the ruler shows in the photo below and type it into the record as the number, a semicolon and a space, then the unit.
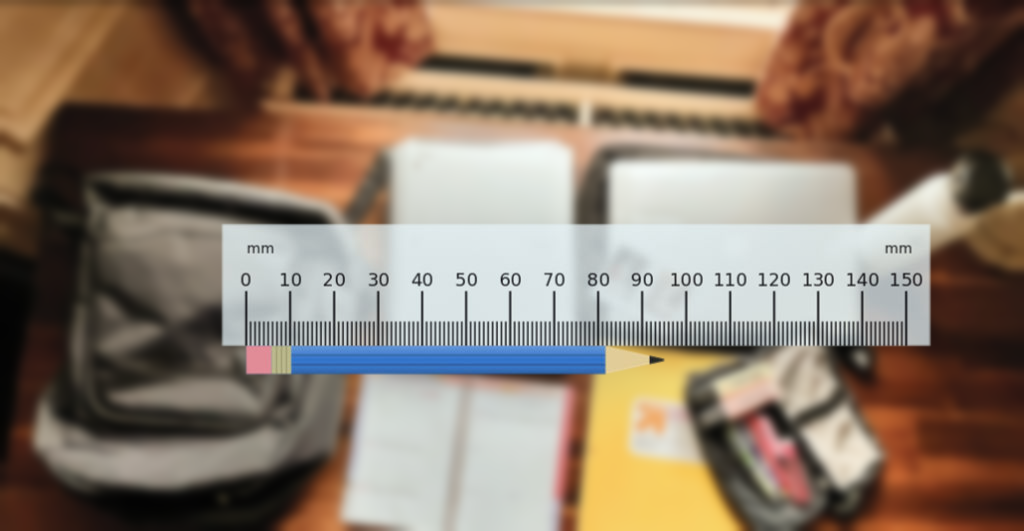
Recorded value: 95; mm
